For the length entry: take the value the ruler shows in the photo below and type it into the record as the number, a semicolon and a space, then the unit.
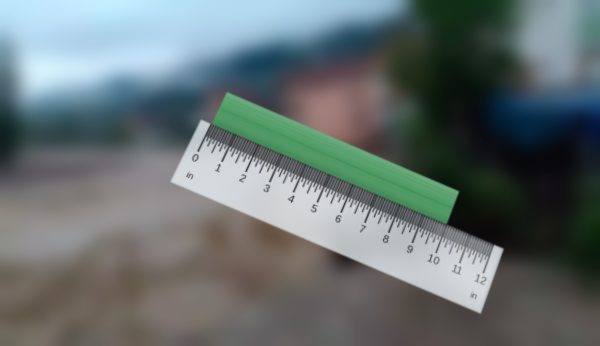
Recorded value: 10; in
